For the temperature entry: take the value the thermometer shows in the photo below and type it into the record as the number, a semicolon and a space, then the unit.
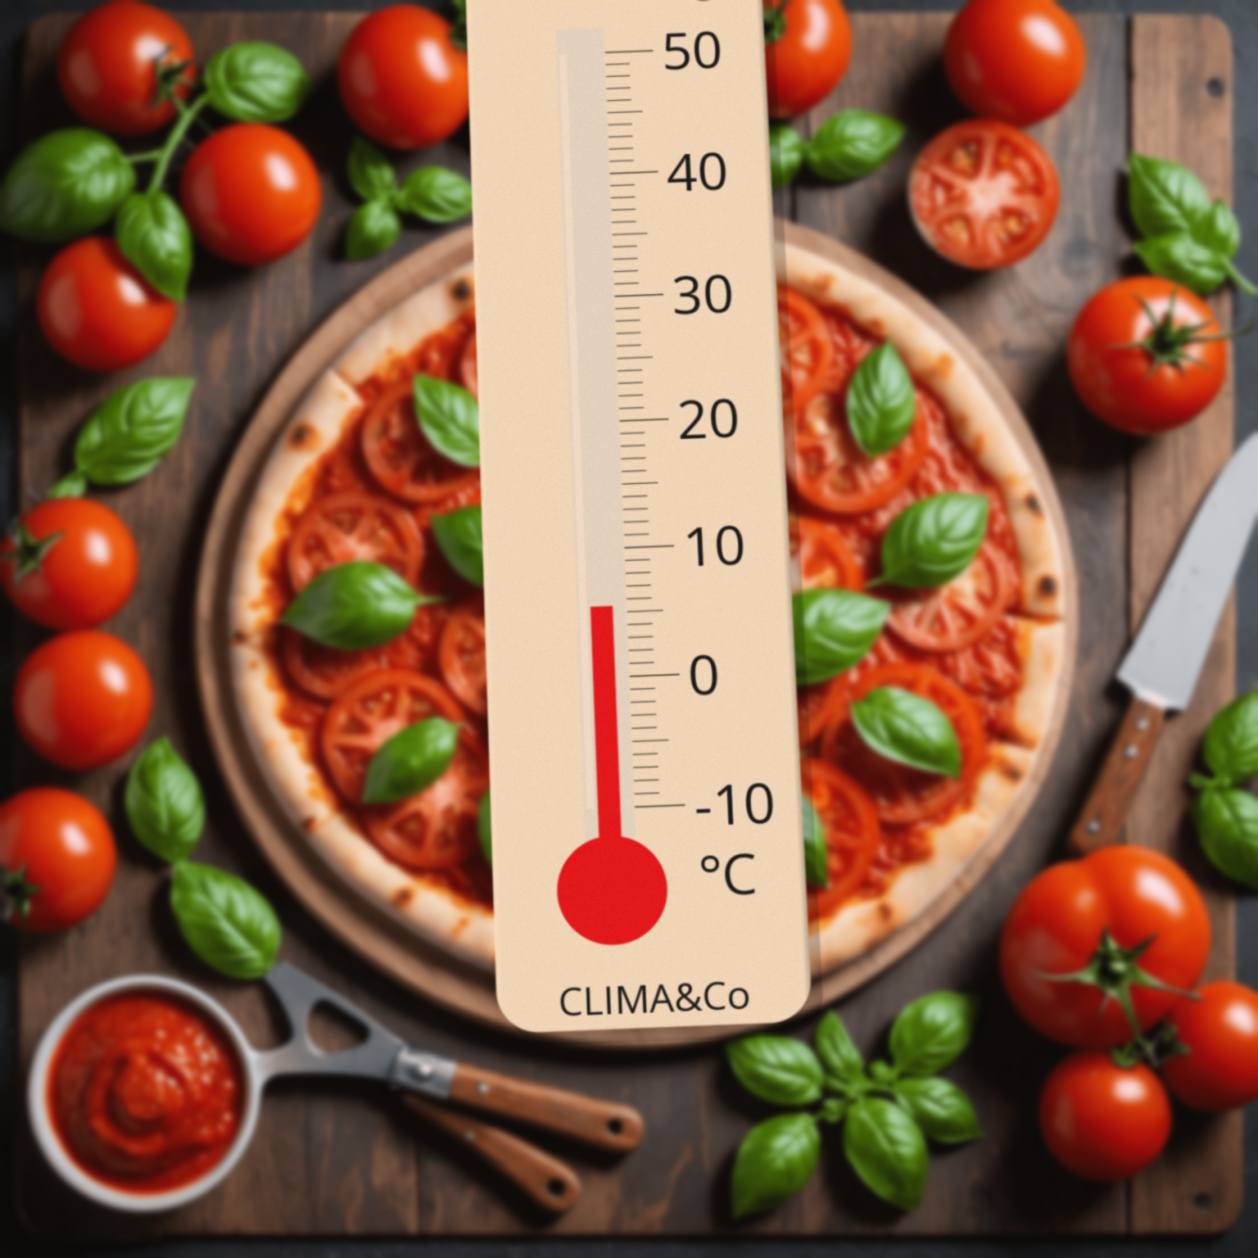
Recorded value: 5.5; °C
